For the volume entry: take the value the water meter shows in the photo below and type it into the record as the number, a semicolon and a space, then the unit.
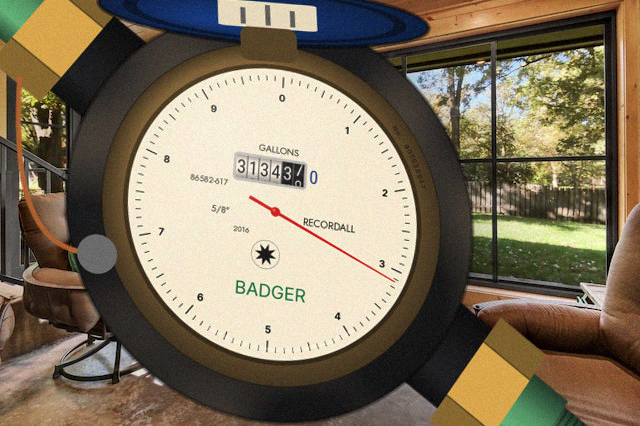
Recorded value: 3134373.1; gal
